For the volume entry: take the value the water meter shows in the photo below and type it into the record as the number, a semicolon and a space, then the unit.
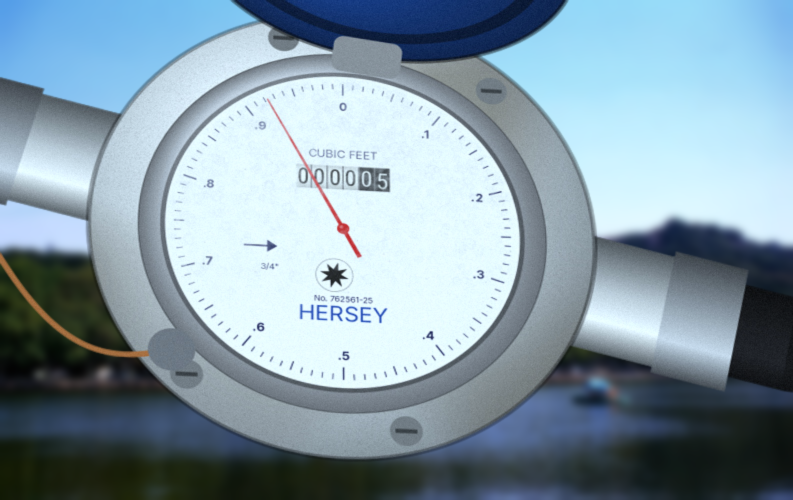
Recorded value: 4.92; ft³
